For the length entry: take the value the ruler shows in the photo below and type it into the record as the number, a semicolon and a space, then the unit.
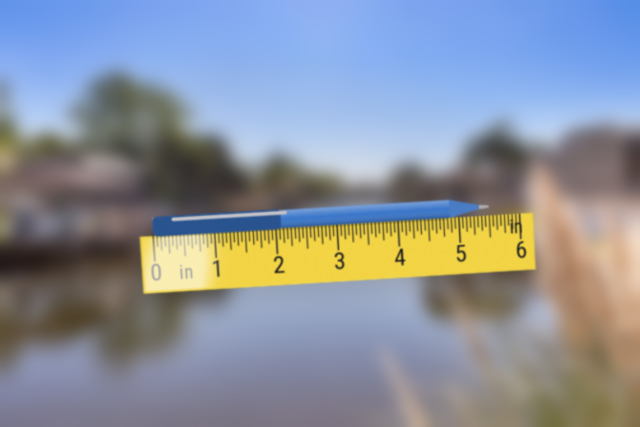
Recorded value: 5.5; in
